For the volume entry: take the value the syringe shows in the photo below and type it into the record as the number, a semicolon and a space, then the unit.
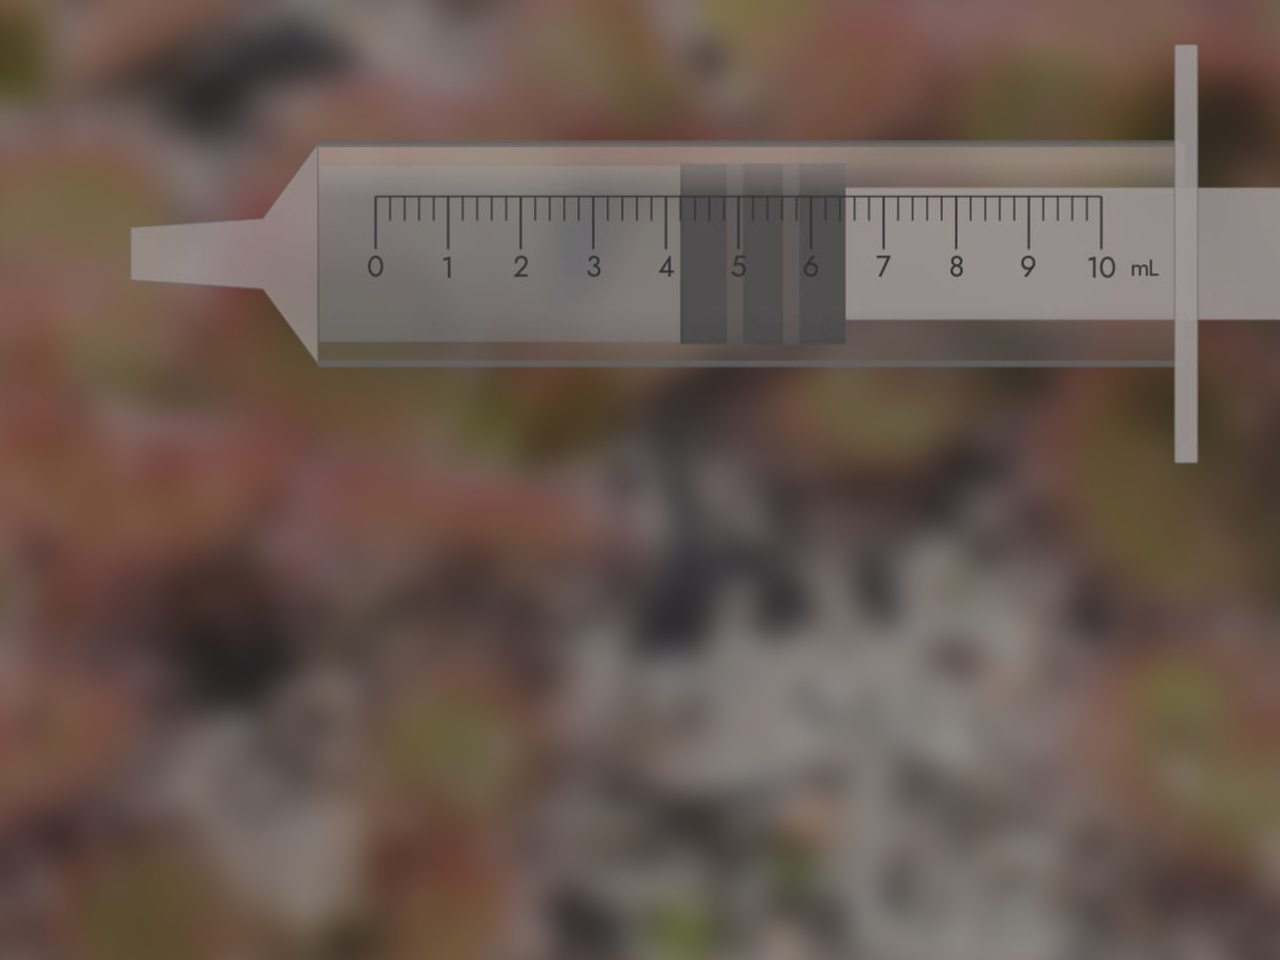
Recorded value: 4.2; mL
